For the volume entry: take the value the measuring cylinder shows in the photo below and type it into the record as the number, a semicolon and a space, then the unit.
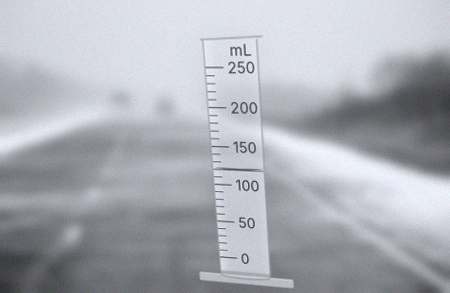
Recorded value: 120; mL
